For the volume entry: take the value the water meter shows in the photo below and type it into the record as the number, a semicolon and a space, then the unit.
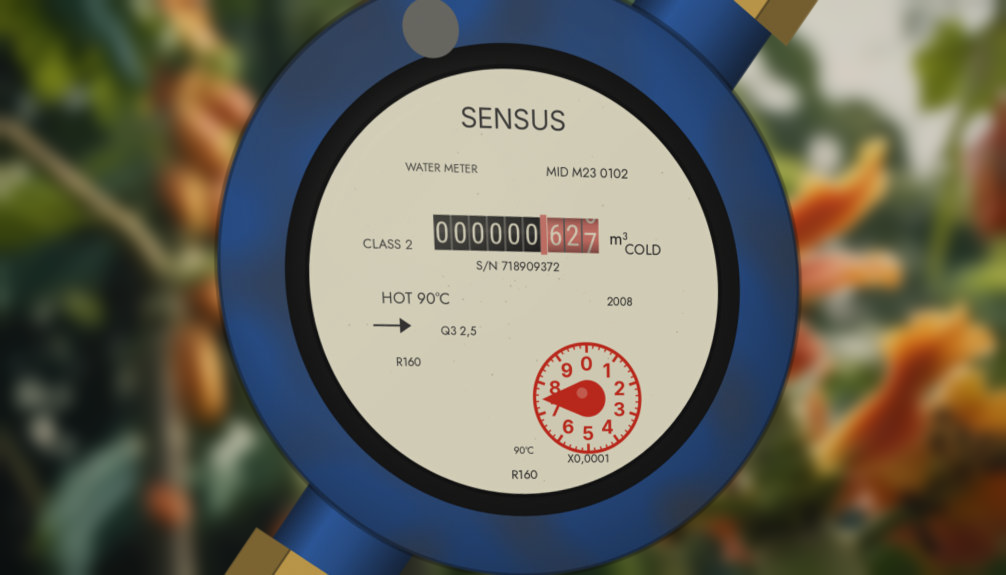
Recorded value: 0.6267; m³
